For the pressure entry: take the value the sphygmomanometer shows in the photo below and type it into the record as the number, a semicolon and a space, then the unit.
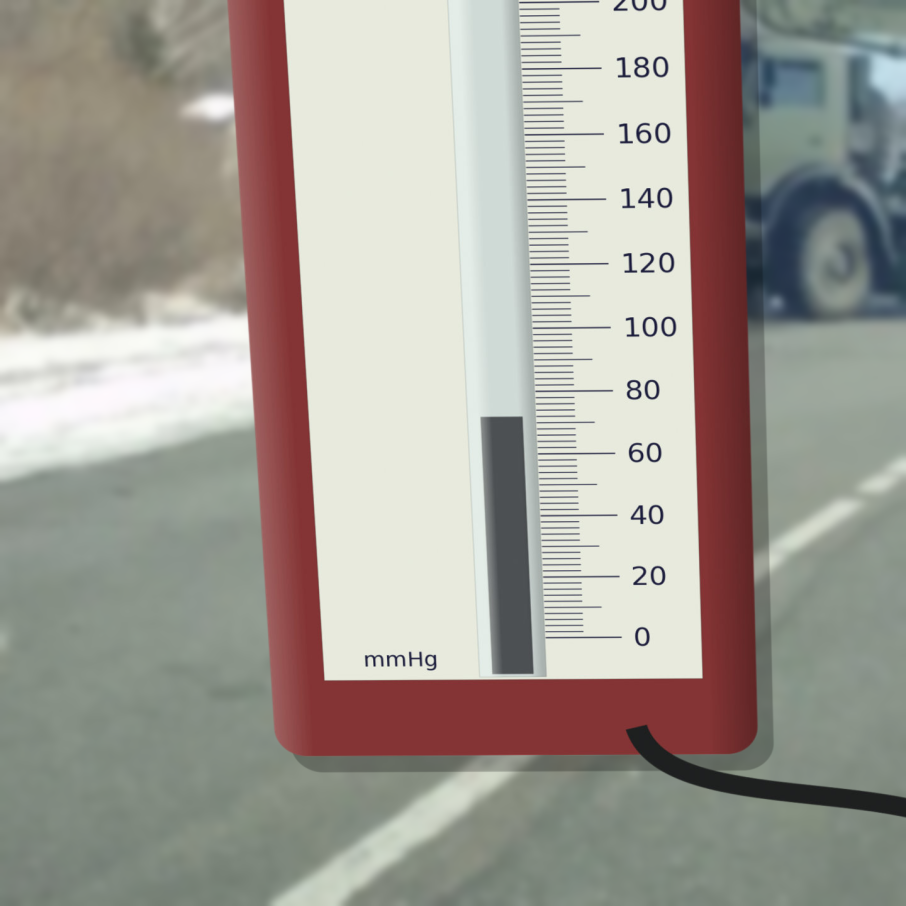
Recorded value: 72; mmHg
